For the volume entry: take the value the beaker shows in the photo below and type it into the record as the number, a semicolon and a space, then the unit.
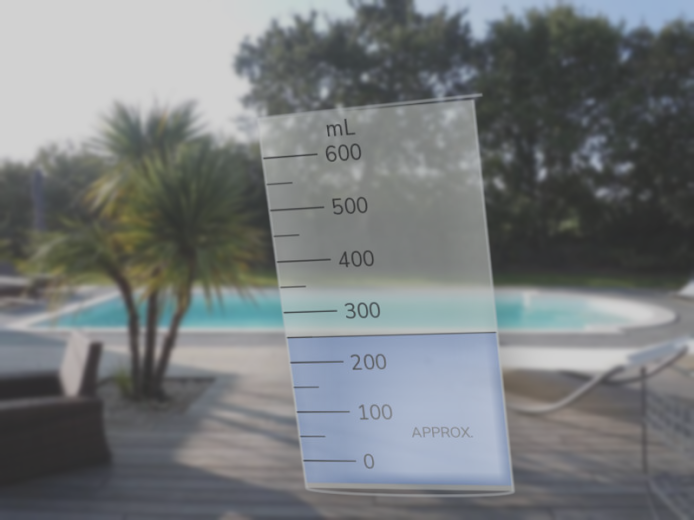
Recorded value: 250; mL
